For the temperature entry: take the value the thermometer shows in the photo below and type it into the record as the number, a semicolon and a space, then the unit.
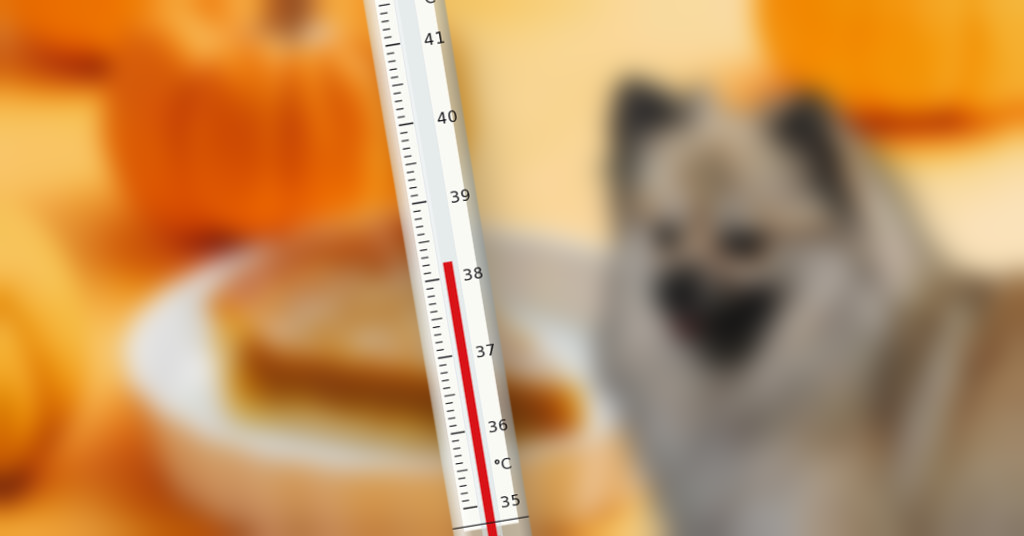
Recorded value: 38.2; °C
